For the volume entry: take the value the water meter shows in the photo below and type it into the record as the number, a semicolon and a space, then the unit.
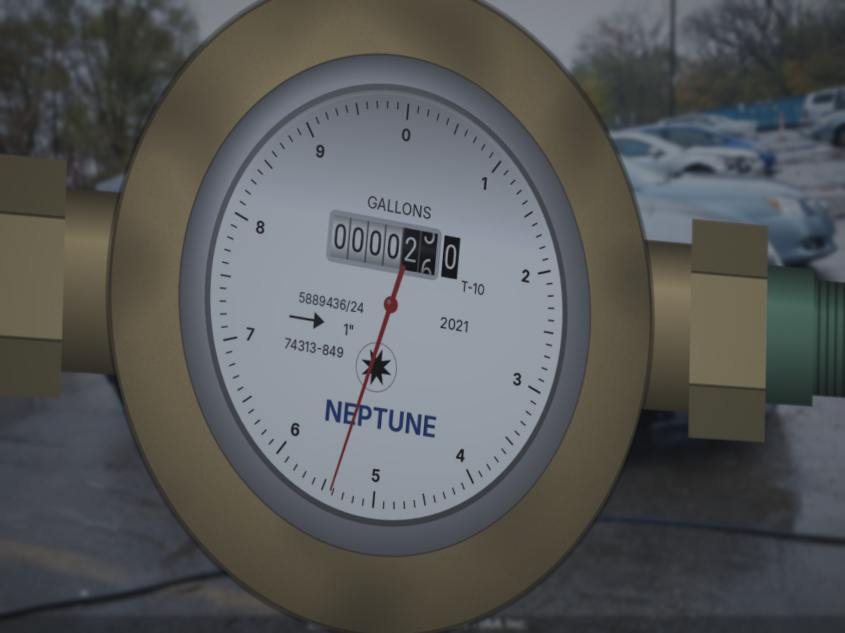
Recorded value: 255.4; gal
